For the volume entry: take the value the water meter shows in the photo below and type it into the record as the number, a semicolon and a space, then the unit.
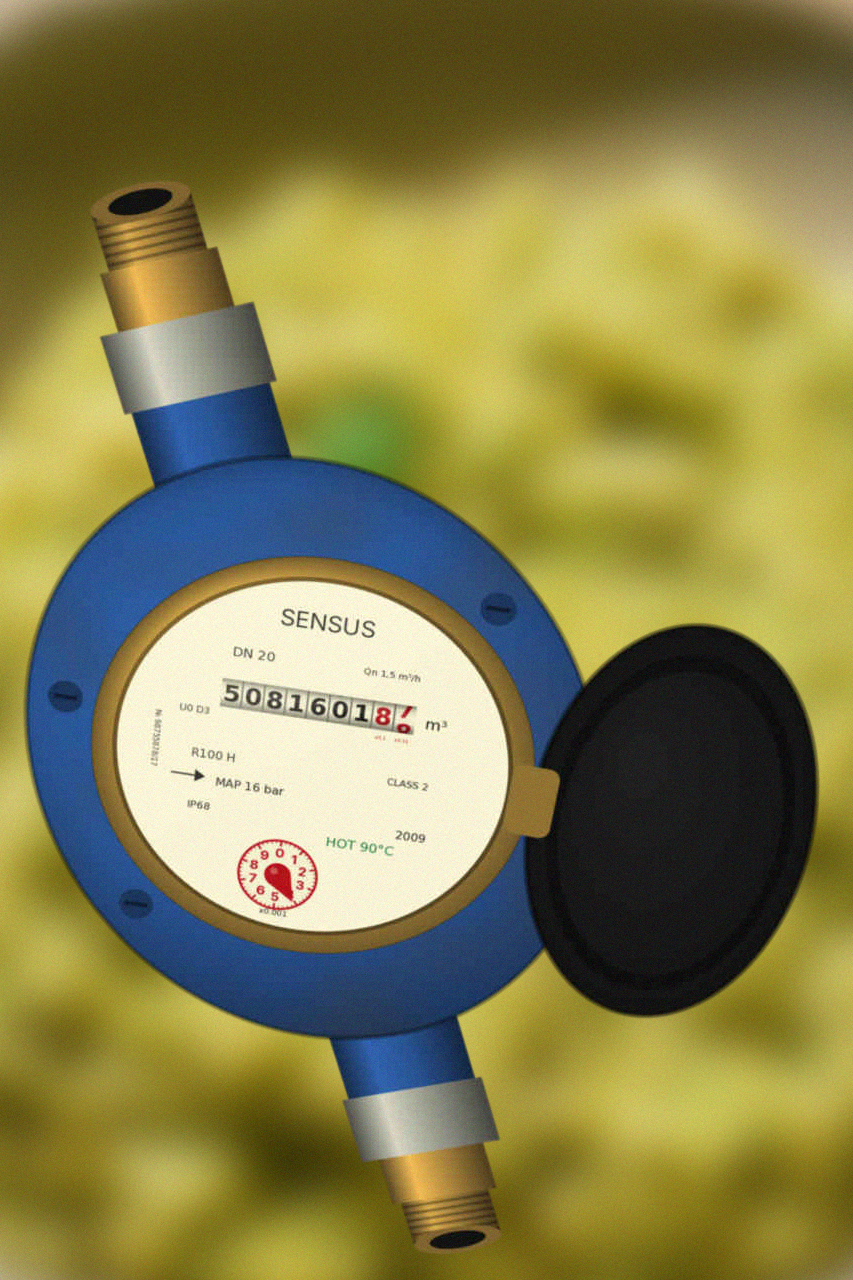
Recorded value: 5081601.874; m³
